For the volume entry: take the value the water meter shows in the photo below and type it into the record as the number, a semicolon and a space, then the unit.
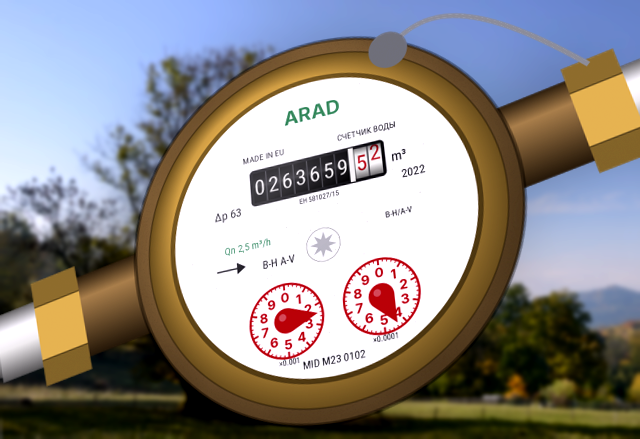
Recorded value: 263659.5224; m³
